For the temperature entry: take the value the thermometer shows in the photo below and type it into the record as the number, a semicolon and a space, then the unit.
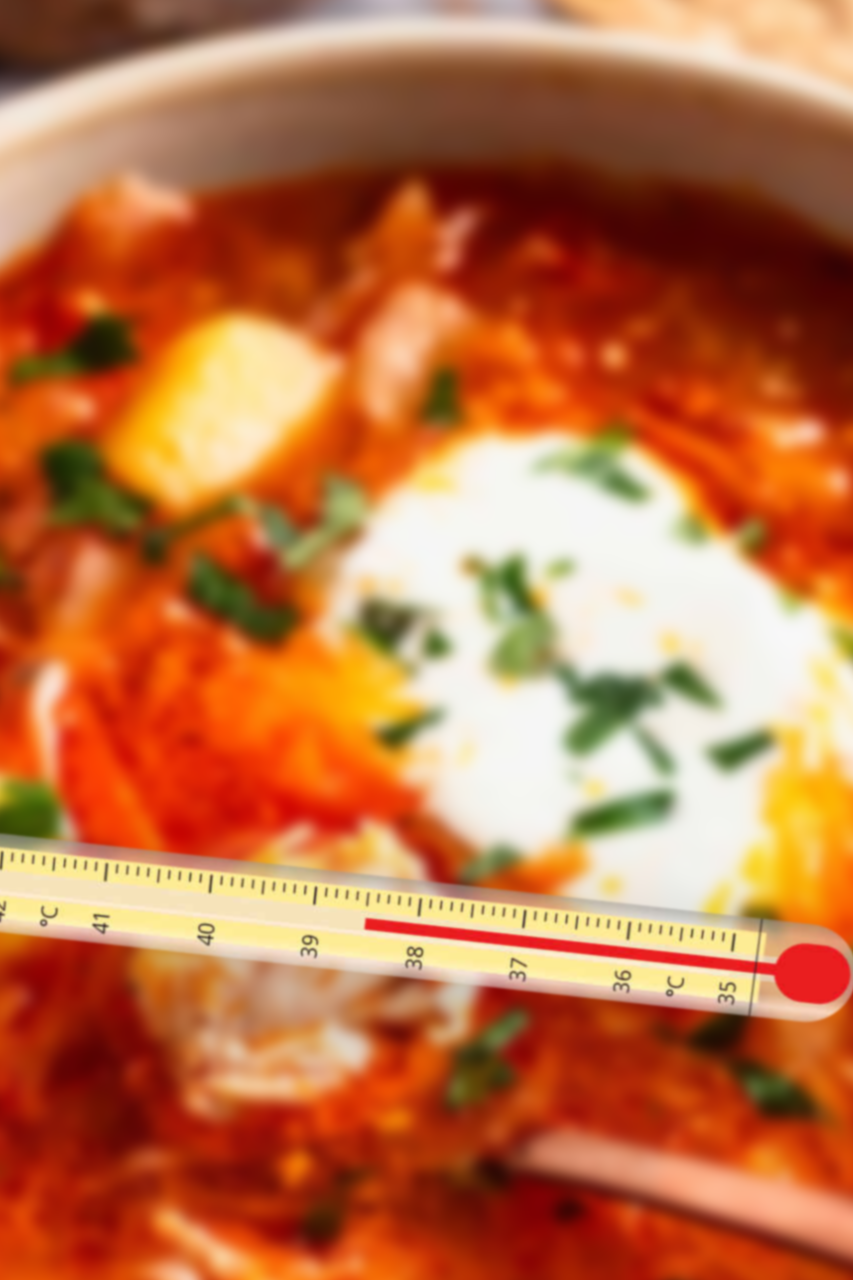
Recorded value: 38.5; °C
